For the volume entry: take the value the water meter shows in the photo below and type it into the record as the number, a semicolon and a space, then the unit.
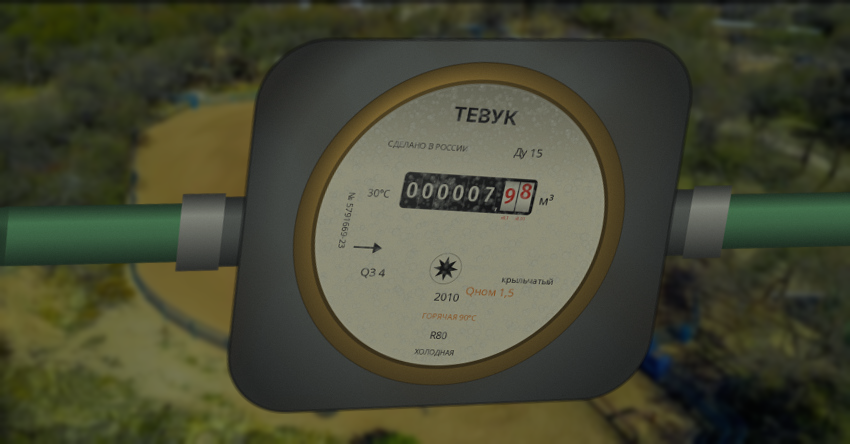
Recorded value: 7.98; m³
